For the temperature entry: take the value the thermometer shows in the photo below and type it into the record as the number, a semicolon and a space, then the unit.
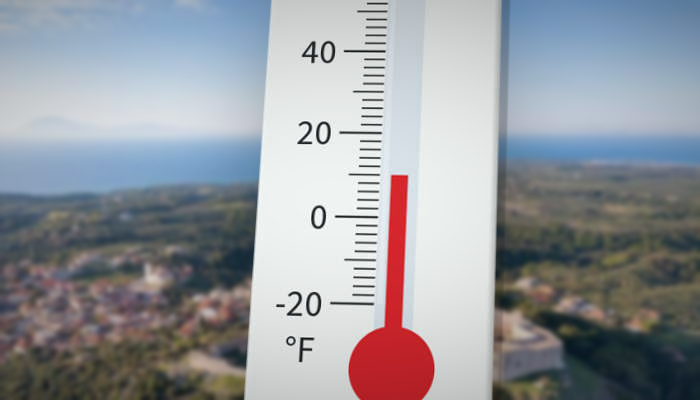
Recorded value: 10; °F
